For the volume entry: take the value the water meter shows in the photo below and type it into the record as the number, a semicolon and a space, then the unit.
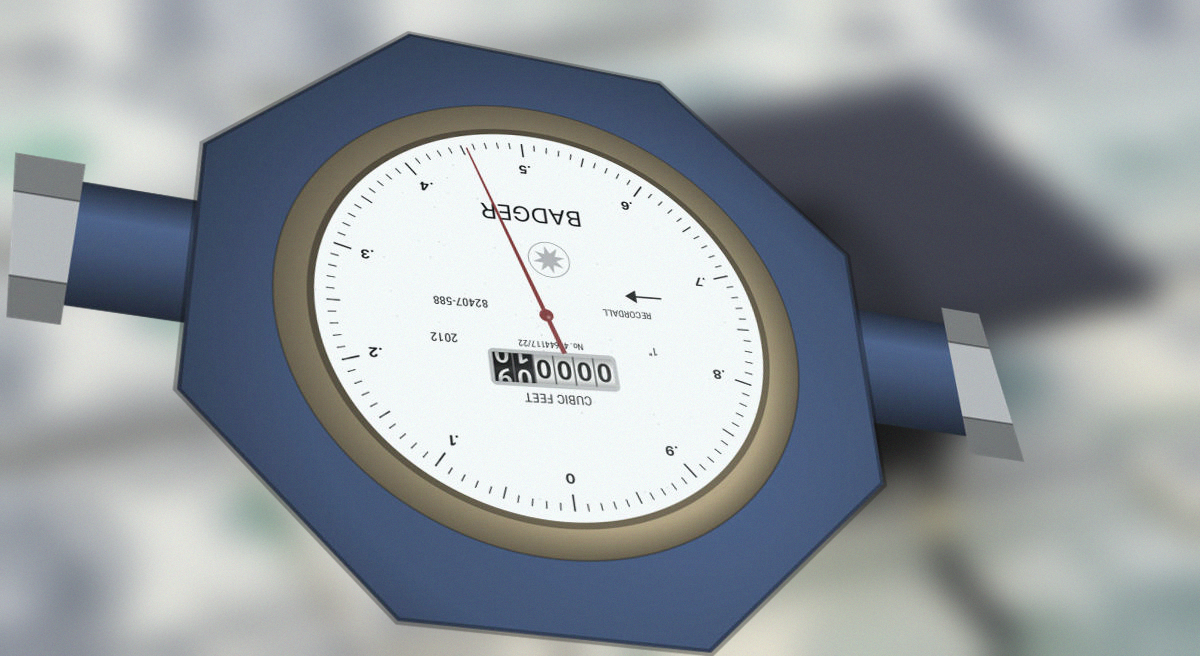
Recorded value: 9.45; ft³
